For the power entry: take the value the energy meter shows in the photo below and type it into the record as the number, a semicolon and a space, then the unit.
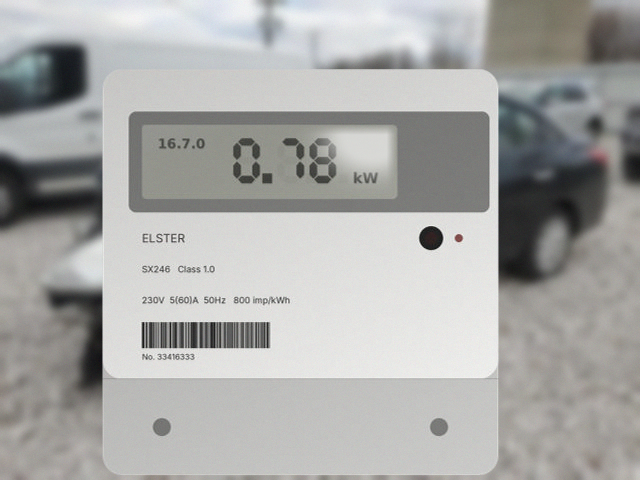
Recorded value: 0.78; kW
